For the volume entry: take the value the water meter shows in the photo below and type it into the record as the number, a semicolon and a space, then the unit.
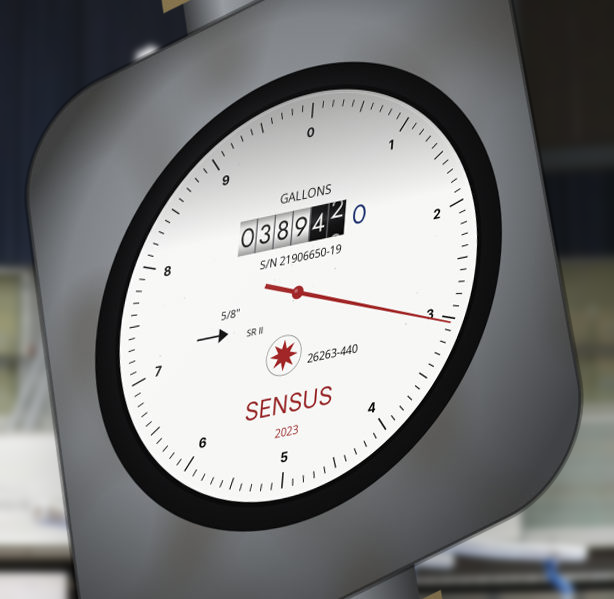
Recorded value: 389423.0; gal
